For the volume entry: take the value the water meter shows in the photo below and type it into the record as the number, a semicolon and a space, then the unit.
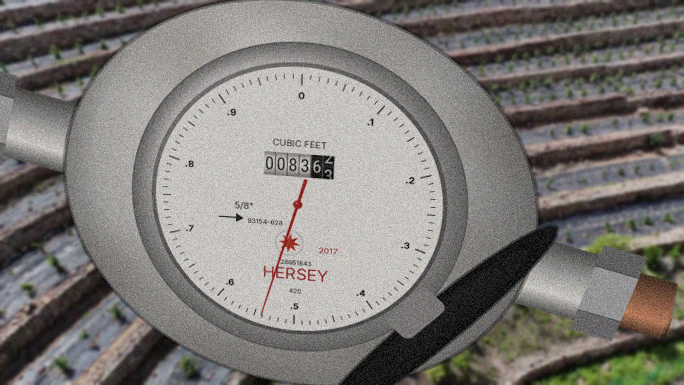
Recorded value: 8362.54; ft³
